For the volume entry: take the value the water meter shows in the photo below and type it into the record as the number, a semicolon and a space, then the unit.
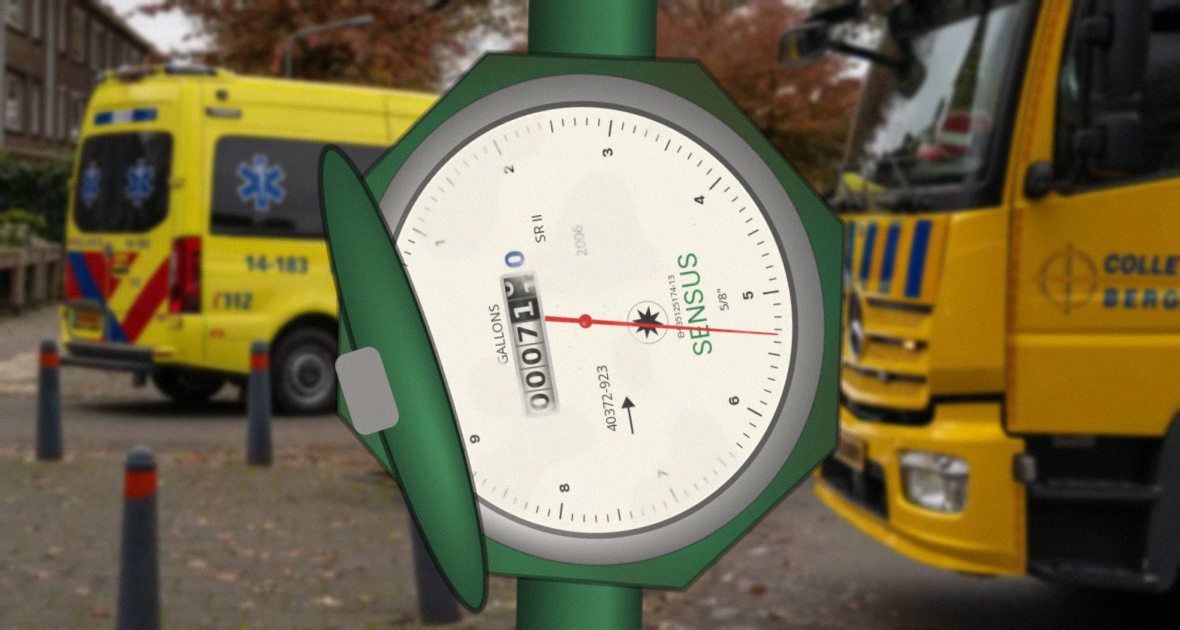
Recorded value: 7105.3; gal
